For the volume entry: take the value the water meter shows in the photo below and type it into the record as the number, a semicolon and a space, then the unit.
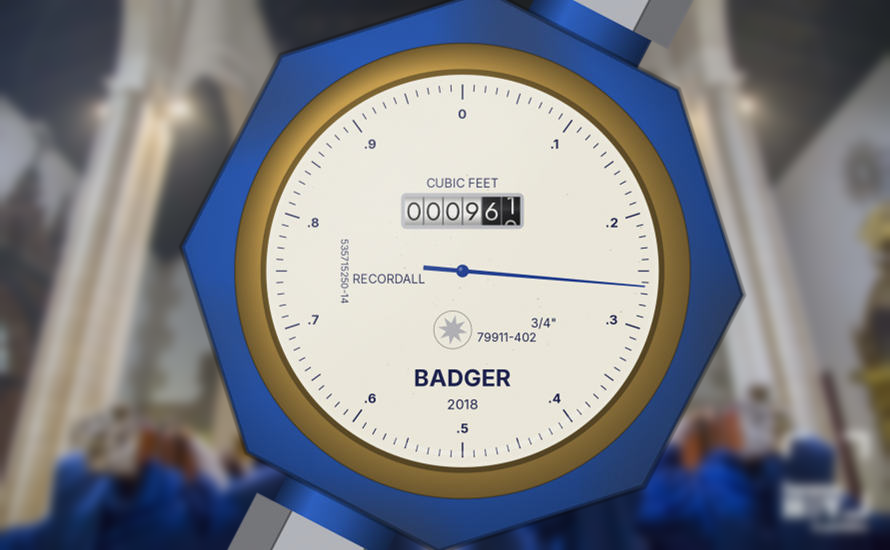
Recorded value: 961.26; ft³
